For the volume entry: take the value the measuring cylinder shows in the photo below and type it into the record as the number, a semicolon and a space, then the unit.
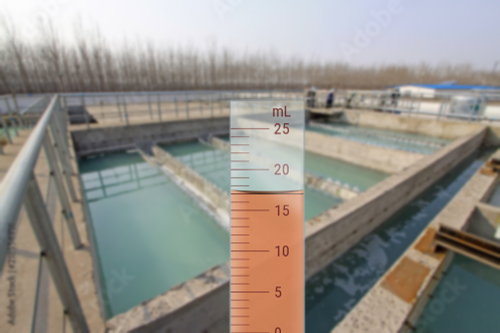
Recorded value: 17; mL
